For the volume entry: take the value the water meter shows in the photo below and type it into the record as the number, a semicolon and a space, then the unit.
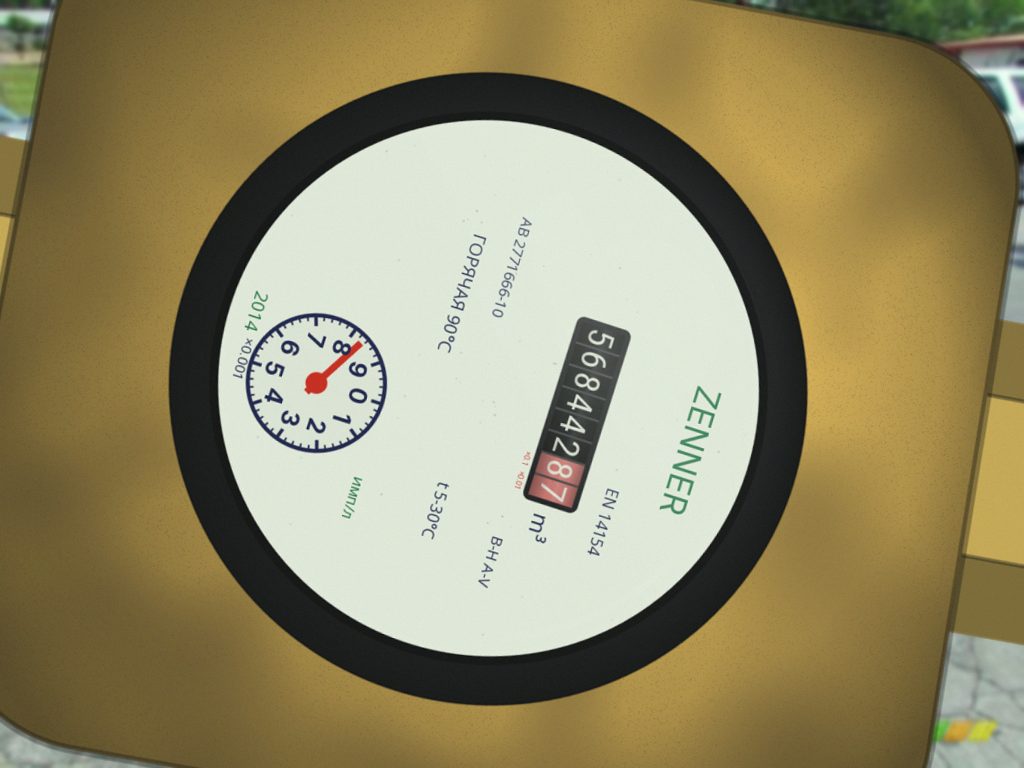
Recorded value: 568442.878; m³
